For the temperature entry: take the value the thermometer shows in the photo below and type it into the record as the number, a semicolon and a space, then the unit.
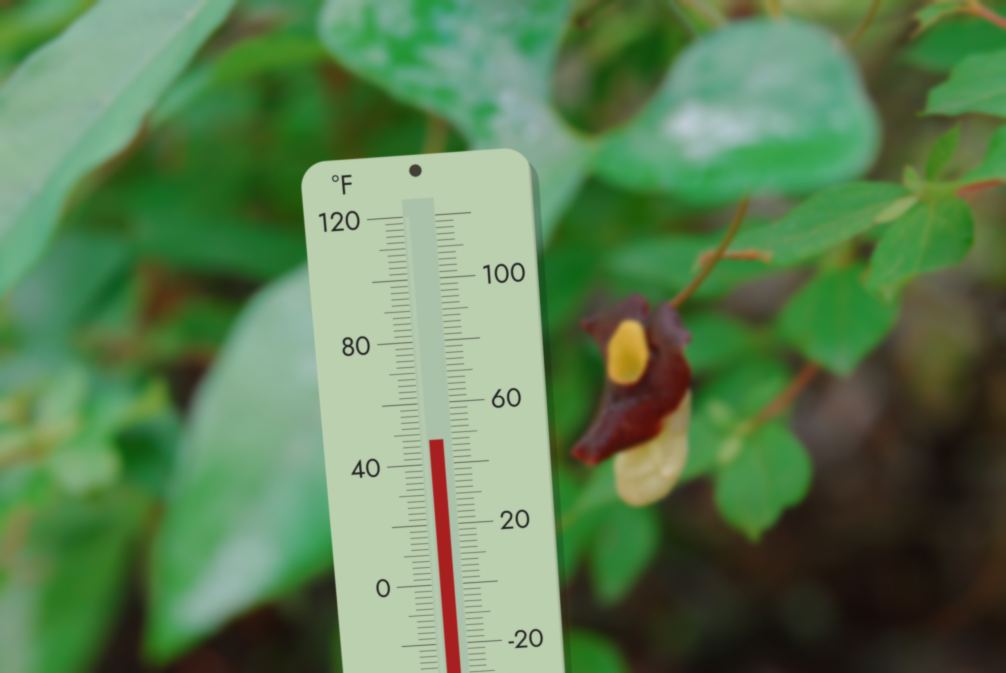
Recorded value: 48; °F
